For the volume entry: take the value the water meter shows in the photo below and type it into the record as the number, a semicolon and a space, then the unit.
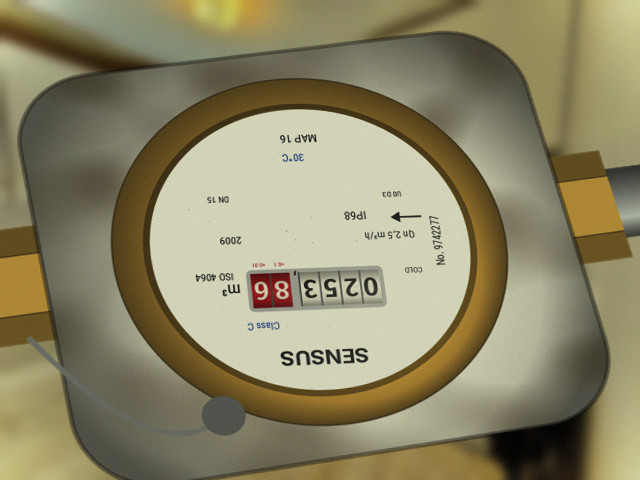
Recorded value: 253.86; m³
